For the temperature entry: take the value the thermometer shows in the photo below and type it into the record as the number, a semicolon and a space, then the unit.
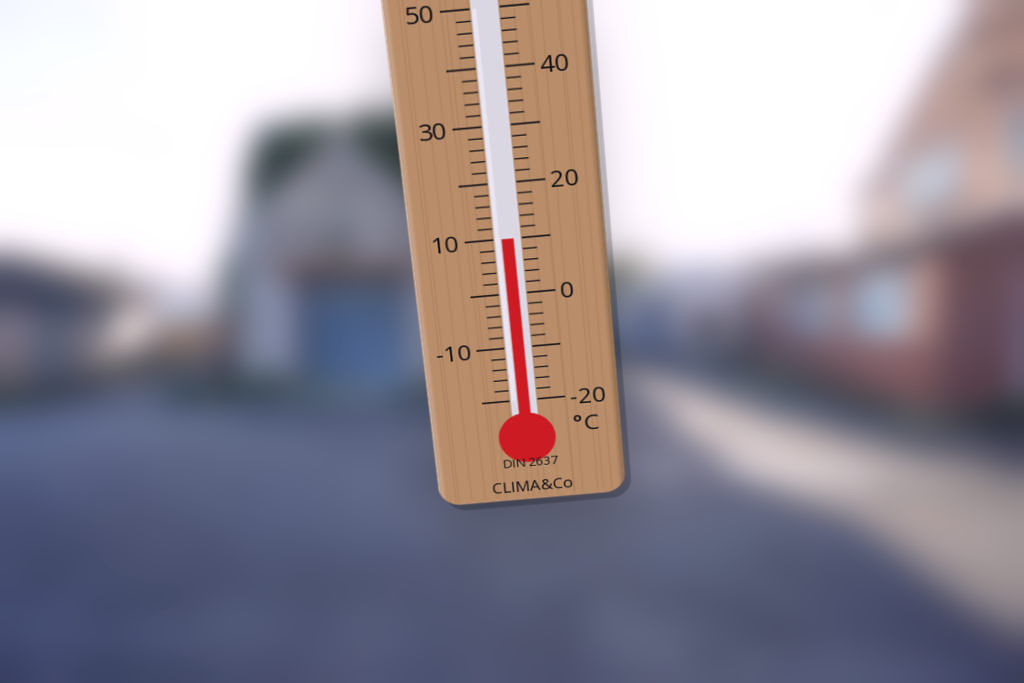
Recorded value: 10; °C
